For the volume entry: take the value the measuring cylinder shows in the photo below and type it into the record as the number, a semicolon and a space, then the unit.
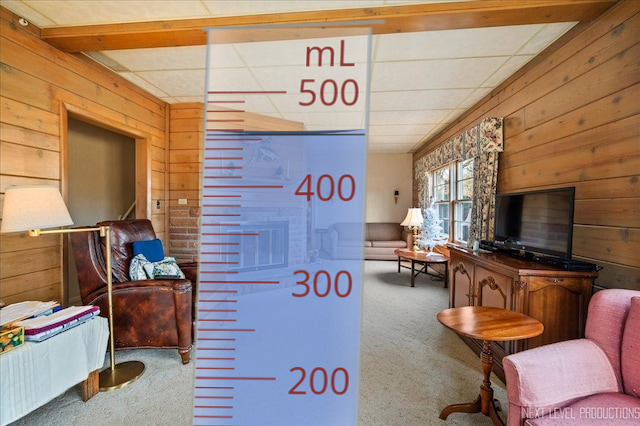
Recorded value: 455; mL
